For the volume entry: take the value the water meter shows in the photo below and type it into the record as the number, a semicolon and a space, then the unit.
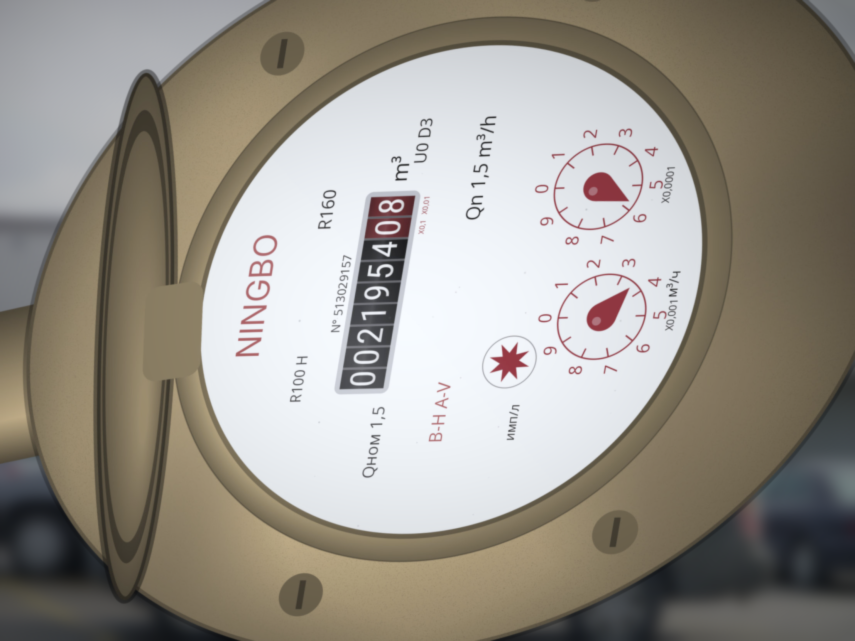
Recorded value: 21954.0835; m³
